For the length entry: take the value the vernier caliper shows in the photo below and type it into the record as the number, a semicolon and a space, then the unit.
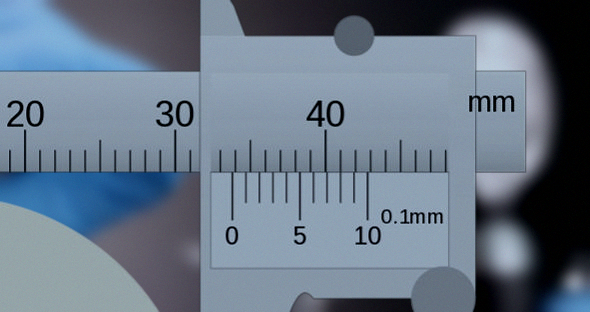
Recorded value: 33.8; mm
